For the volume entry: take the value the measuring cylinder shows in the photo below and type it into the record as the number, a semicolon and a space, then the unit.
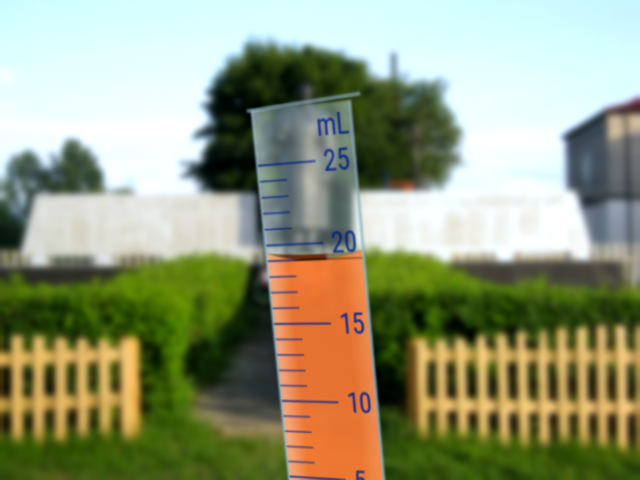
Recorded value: 19; mL
